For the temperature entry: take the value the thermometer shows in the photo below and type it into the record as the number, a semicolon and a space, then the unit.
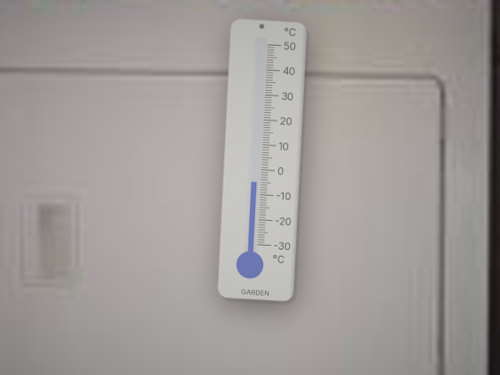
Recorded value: -5; °C
